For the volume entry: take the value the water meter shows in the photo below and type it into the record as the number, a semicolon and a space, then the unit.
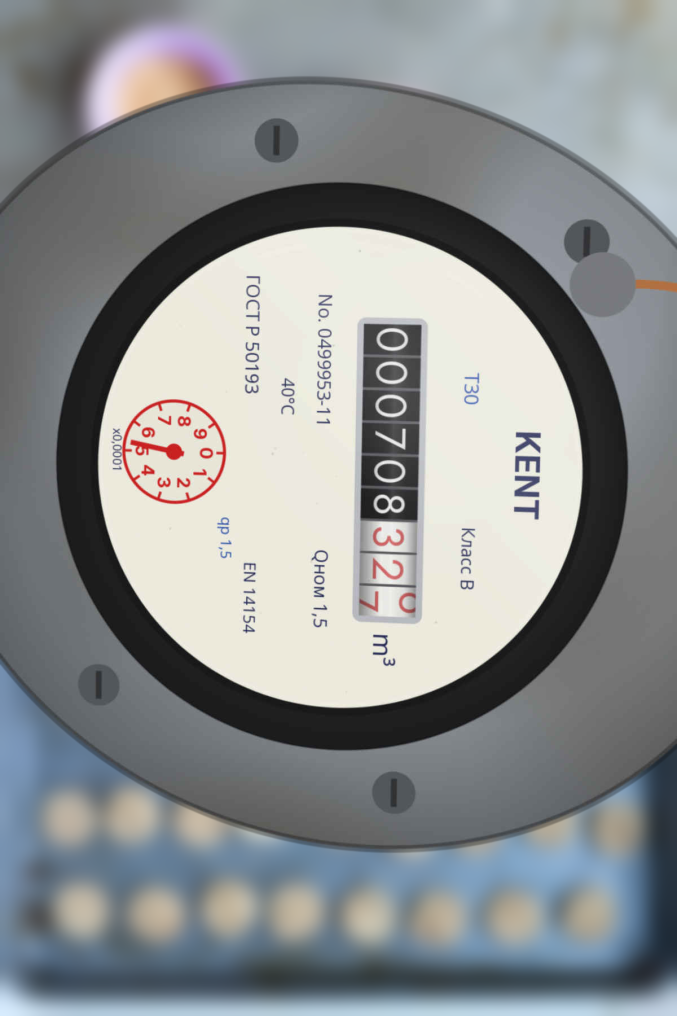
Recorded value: 708.3265; m³
